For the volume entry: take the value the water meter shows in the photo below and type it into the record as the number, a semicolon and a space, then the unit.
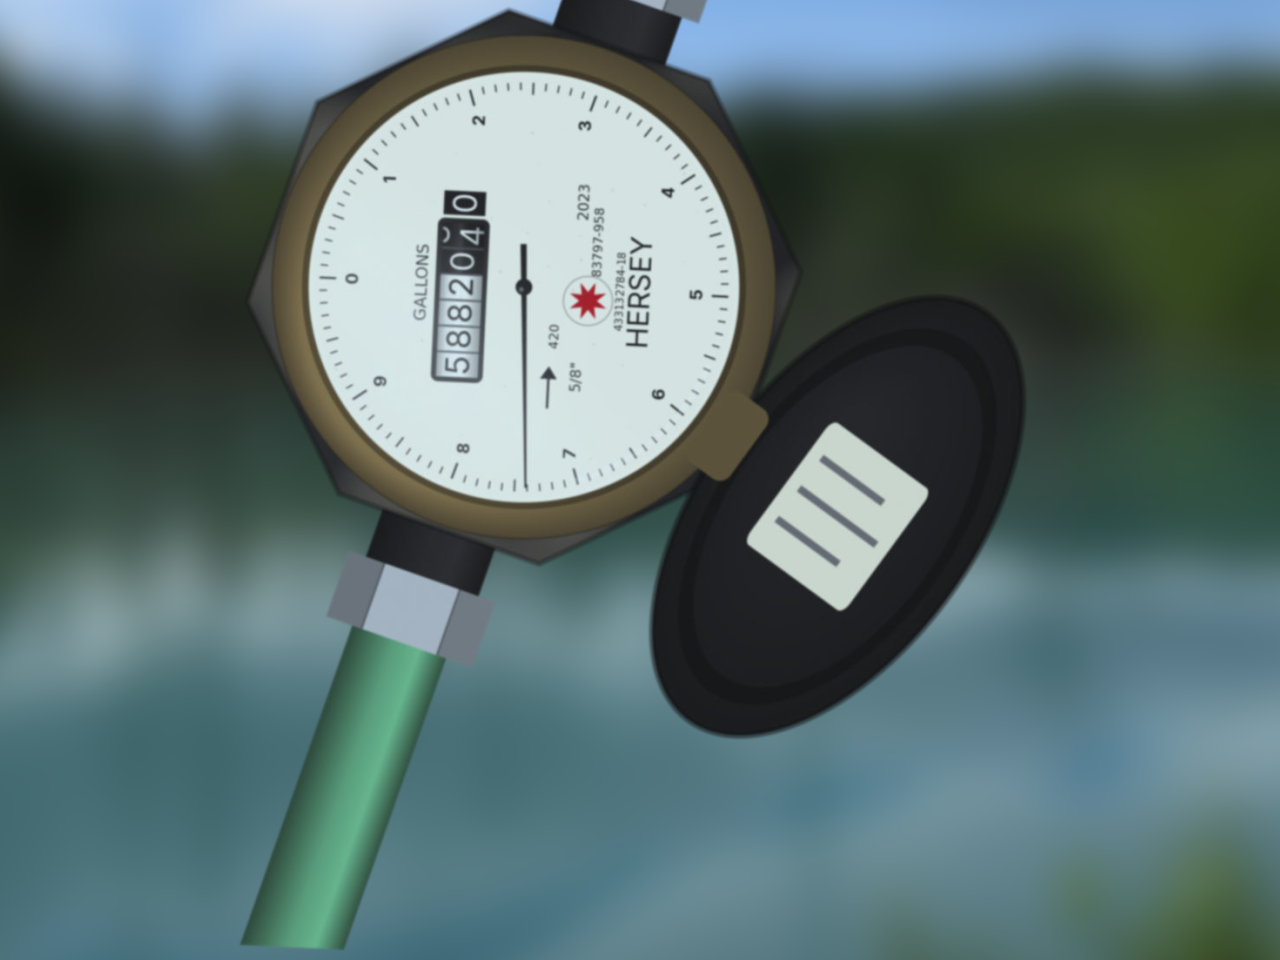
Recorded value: 5882037.4; gal
